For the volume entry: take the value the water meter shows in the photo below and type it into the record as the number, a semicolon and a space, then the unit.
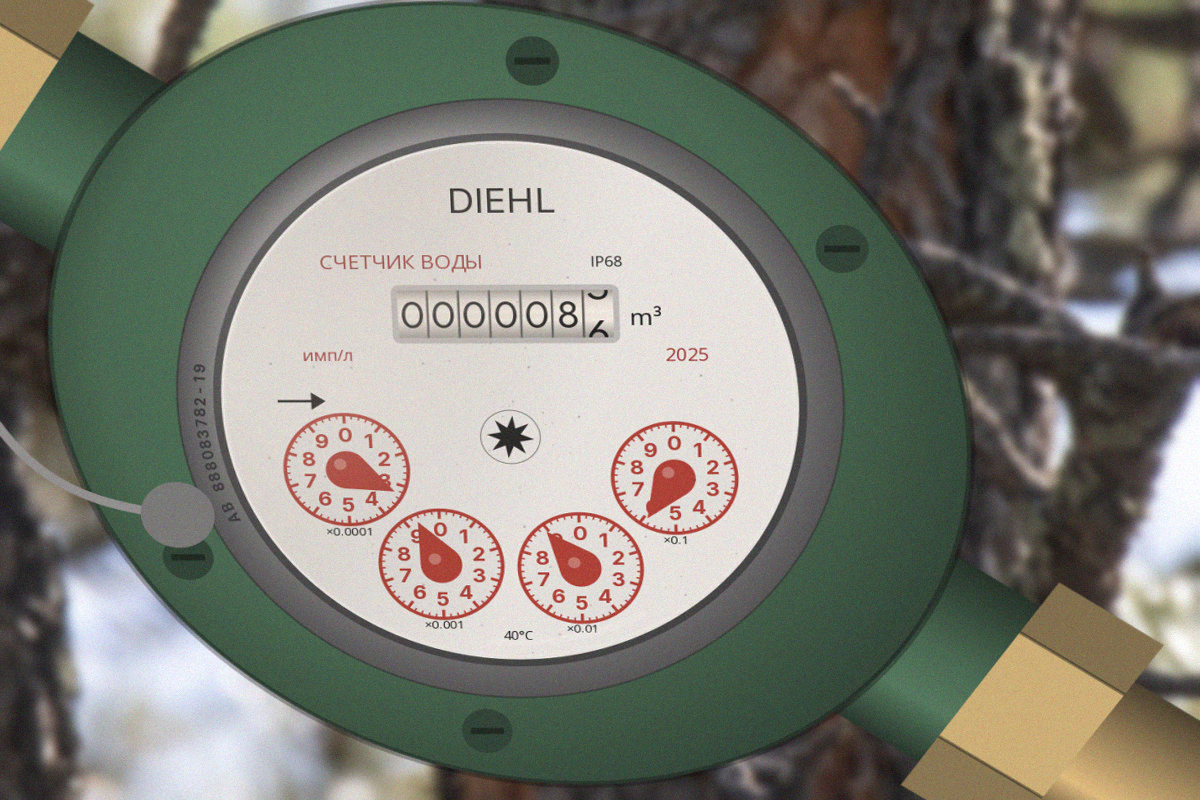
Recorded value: 85.5893; m³
